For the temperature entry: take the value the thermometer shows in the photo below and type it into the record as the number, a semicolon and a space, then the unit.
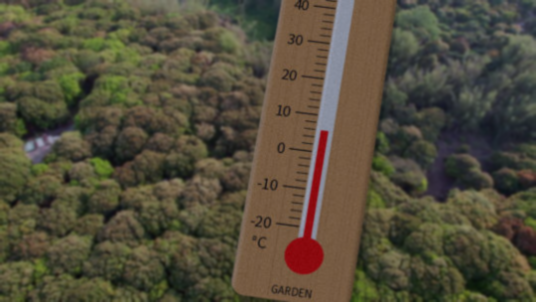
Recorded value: 6; °C
